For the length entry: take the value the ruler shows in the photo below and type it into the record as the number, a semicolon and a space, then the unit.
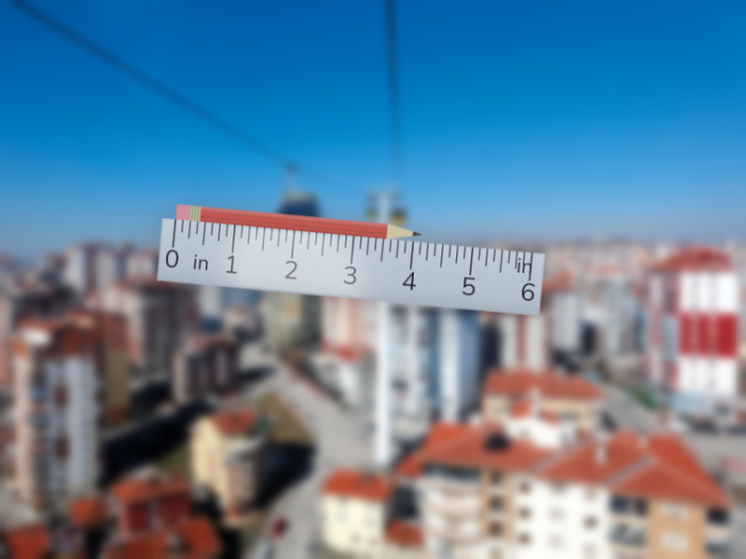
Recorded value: 4.125; in
